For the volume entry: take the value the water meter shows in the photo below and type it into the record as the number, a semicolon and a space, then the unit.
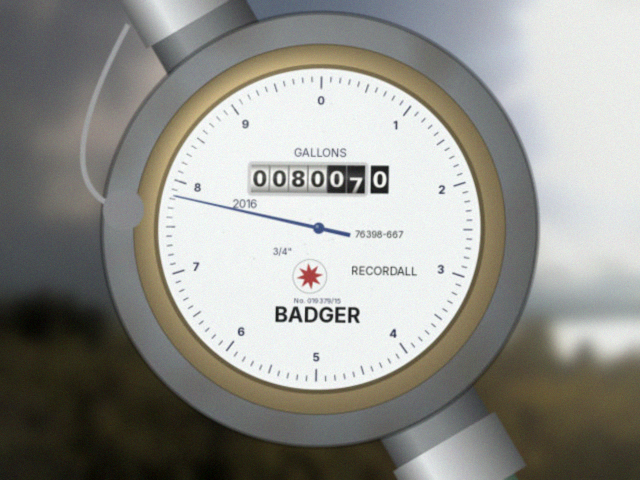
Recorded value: 80067.8; gal
